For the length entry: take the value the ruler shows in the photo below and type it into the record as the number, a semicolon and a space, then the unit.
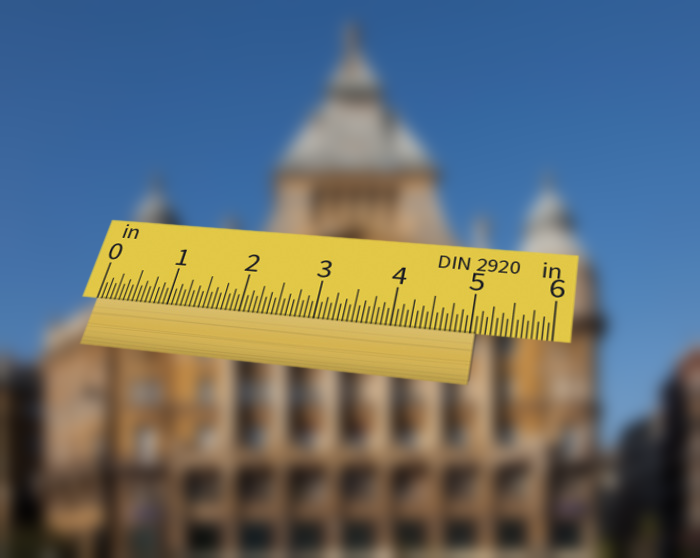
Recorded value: 5.0625; in
